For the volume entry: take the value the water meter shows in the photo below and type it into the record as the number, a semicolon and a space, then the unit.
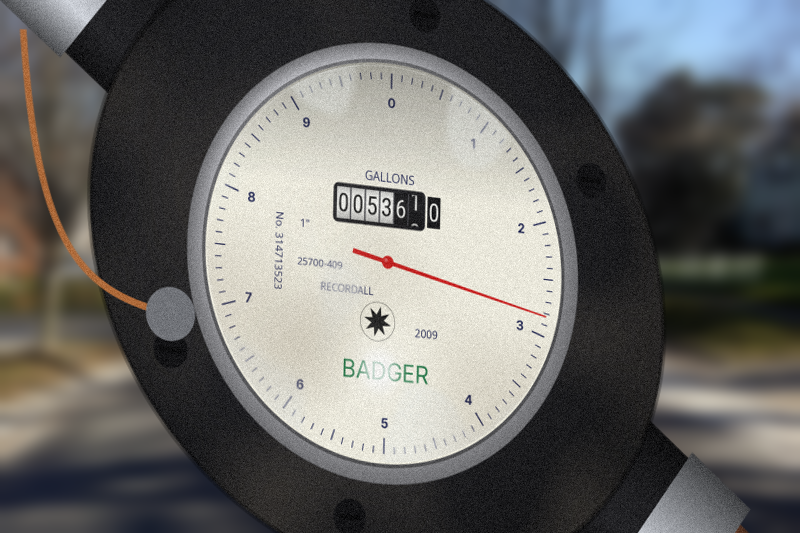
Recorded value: 53612.8; gal
